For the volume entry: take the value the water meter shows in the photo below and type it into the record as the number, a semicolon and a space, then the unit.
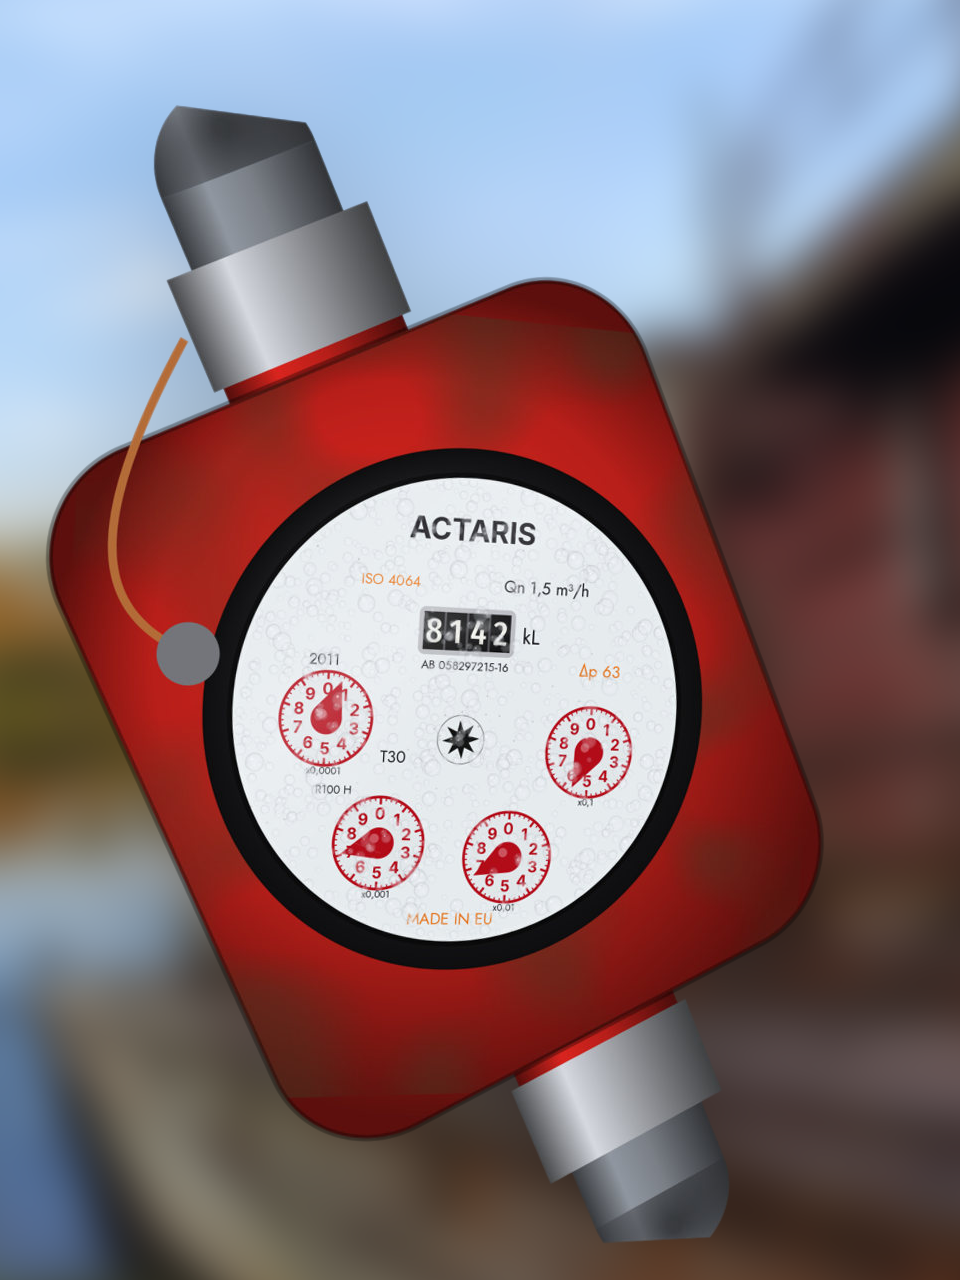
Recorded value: 8142.5670; kL
